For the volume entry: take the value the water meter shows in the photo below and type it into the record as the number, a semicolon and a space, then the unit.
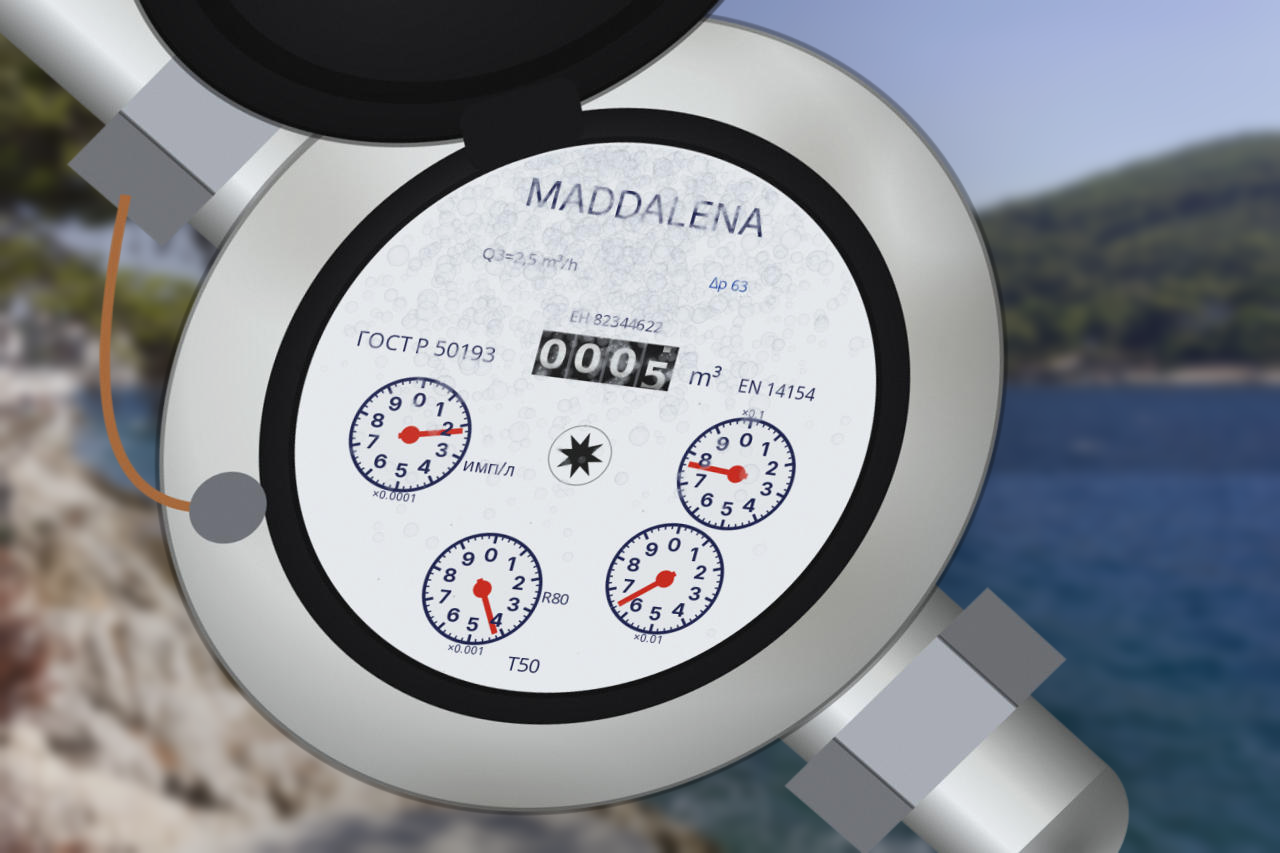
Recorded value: 4.7642; m³
